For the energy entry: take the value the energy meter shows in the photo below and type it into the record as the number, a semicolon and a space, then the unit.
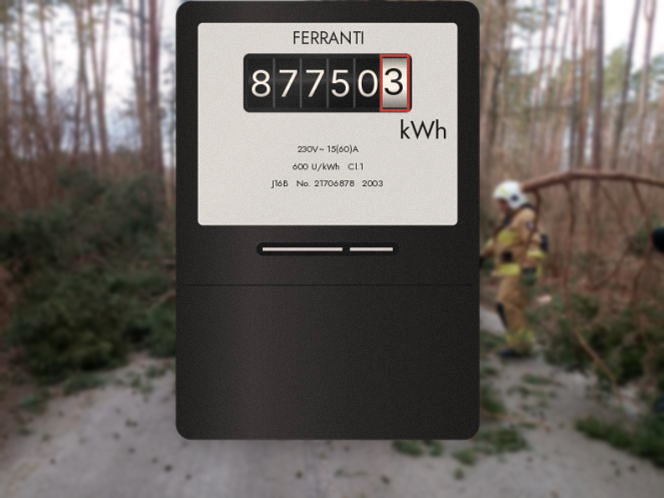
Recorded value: 87750.3; kWh
